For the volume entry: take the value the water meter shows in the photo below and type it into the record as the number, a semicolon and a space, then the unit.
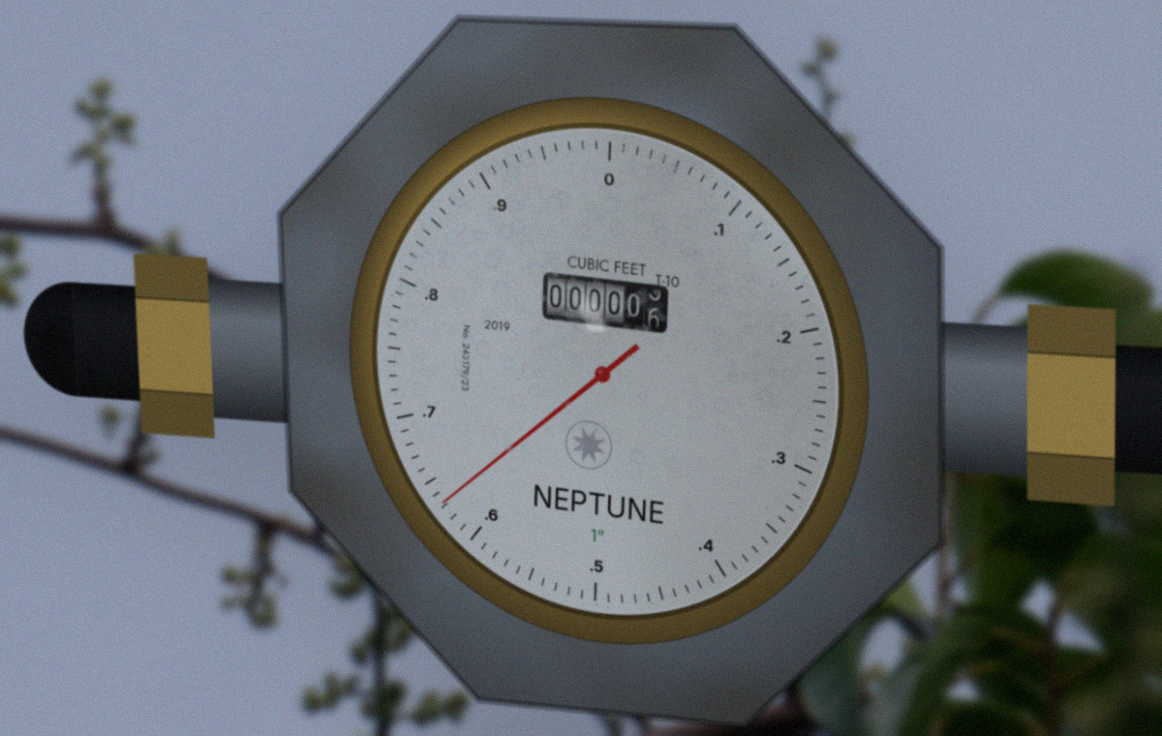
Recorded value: 5.63; ft³
